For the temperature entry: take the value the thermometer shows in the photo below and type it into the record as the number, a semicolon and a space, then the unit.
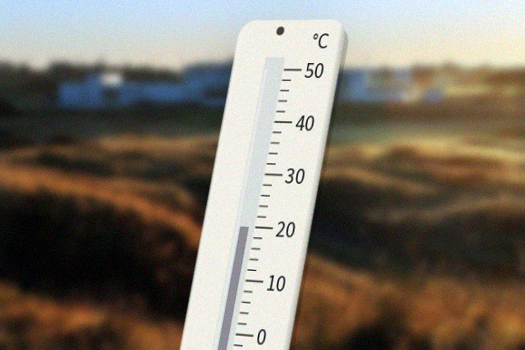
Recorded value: 20; °C
